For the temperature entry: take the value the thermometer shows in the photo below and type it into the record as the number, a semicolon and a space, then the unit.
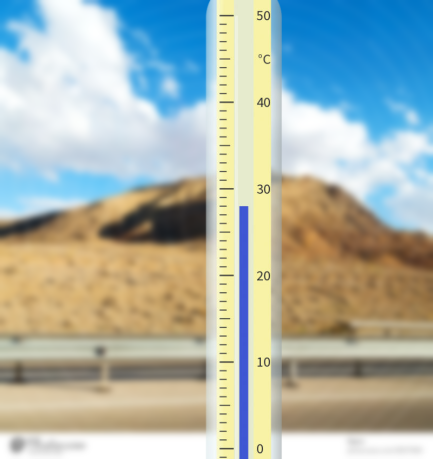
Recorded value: 28; °C
